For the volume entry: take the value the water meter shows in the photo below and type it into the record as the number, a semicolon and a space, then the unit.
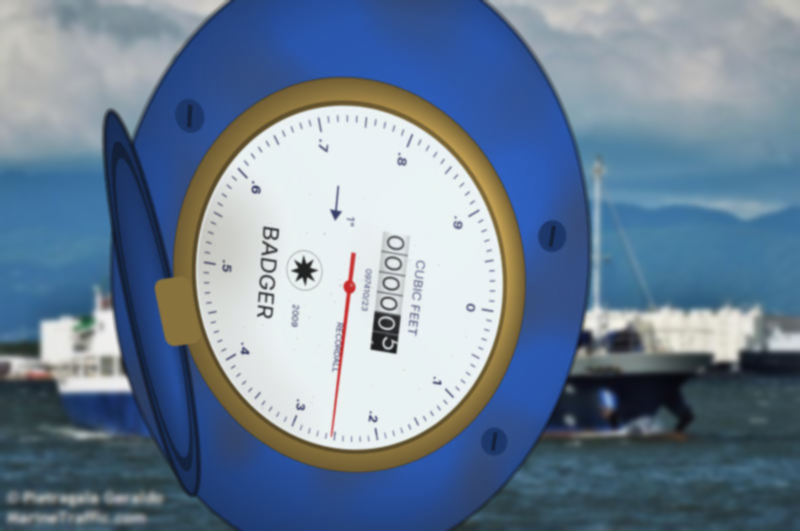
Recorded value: 5.25; ft³
